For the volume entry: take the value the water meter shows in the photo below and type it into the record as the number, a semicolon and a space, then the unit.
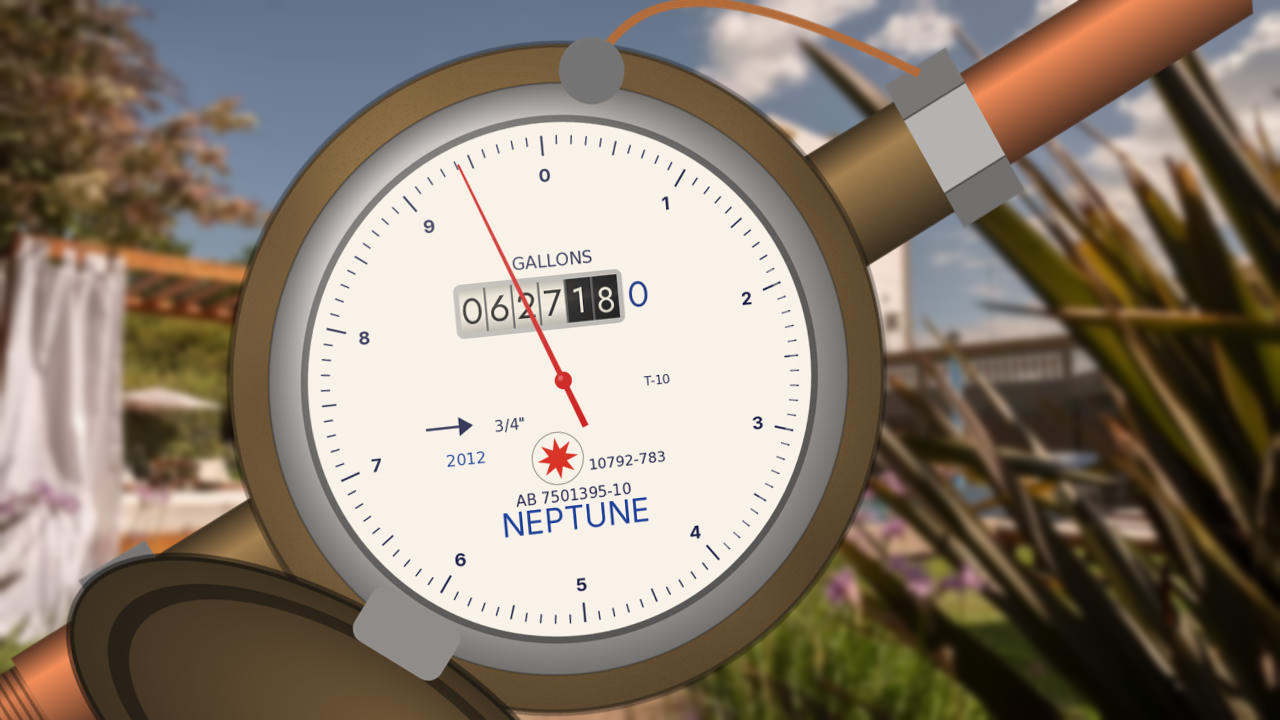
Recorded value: 627179.4; gal
